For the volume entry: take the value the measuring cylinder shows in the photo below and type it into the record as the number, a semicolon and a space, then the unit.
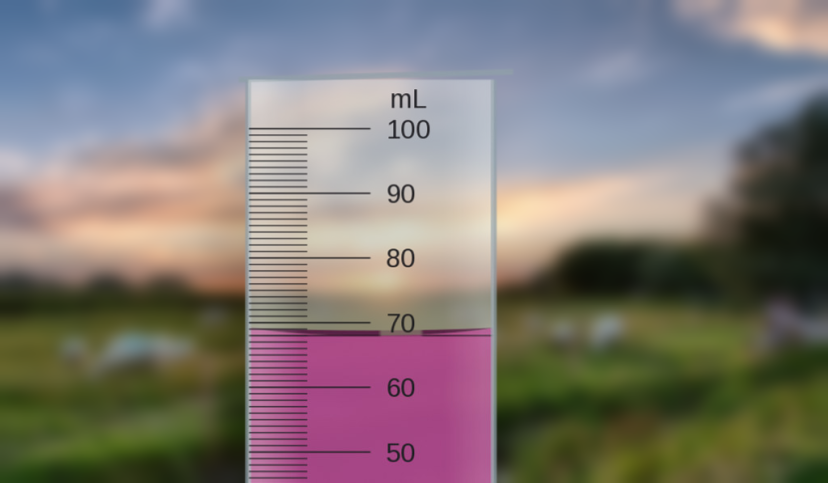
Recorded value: 68; mL
